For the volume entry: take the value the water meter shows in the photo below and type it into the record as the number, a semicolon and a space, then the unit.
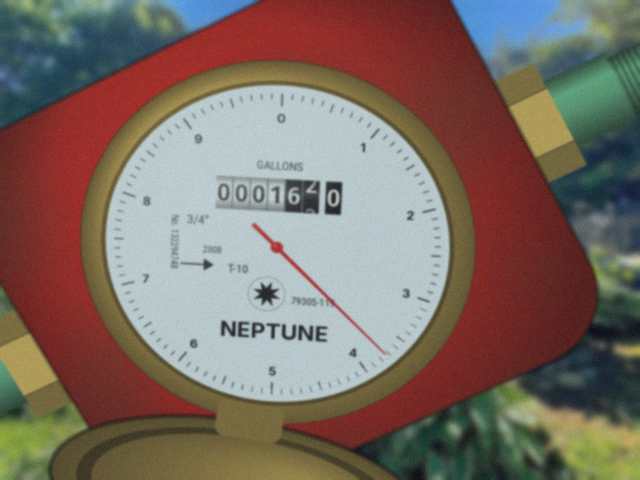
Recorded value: 1623.7; gal
